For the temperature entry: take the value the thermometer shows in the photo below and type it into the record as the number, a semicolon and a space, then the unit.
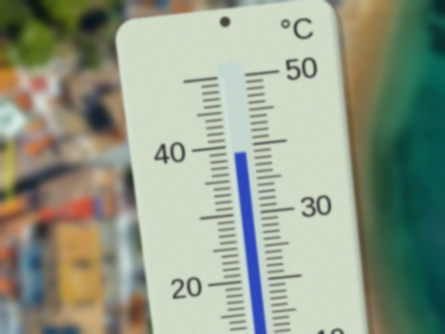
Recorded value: 39; °C
